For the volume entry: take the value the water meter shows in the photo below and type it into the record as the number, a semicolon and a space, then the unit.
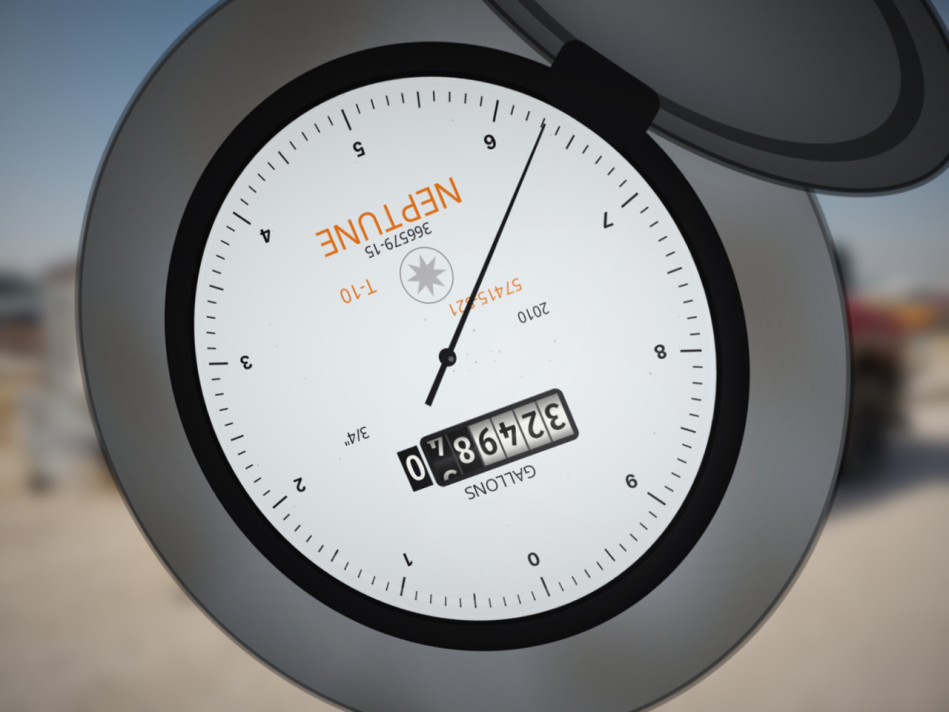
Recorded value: 3249836.3; gal
